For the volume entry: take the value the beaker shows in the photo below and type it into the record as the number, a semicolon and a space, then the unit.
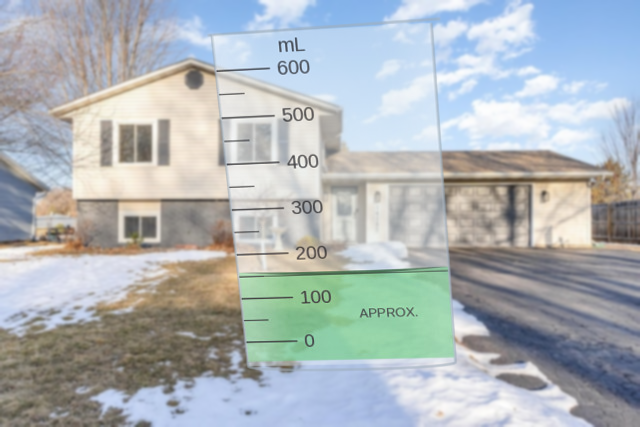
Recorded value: 150; mL
